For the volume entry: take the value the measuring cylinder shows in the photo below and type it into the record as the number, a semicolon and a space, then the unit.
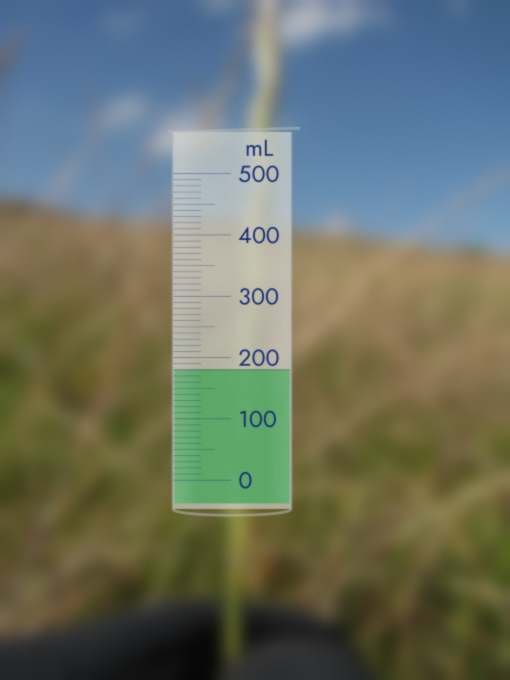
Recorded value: 180; mL
